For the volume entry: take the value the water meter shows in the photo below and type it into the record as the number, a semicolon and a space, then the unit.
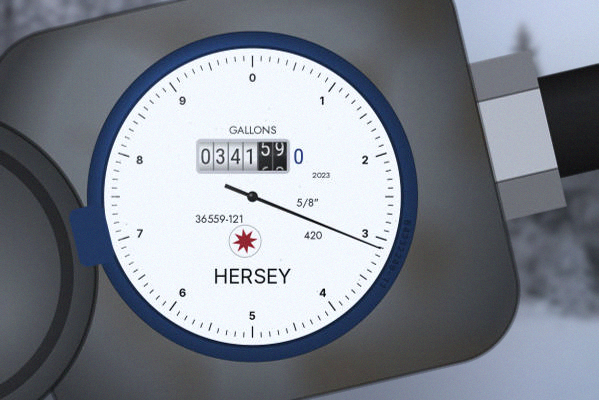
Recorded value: 341593.1; gal
